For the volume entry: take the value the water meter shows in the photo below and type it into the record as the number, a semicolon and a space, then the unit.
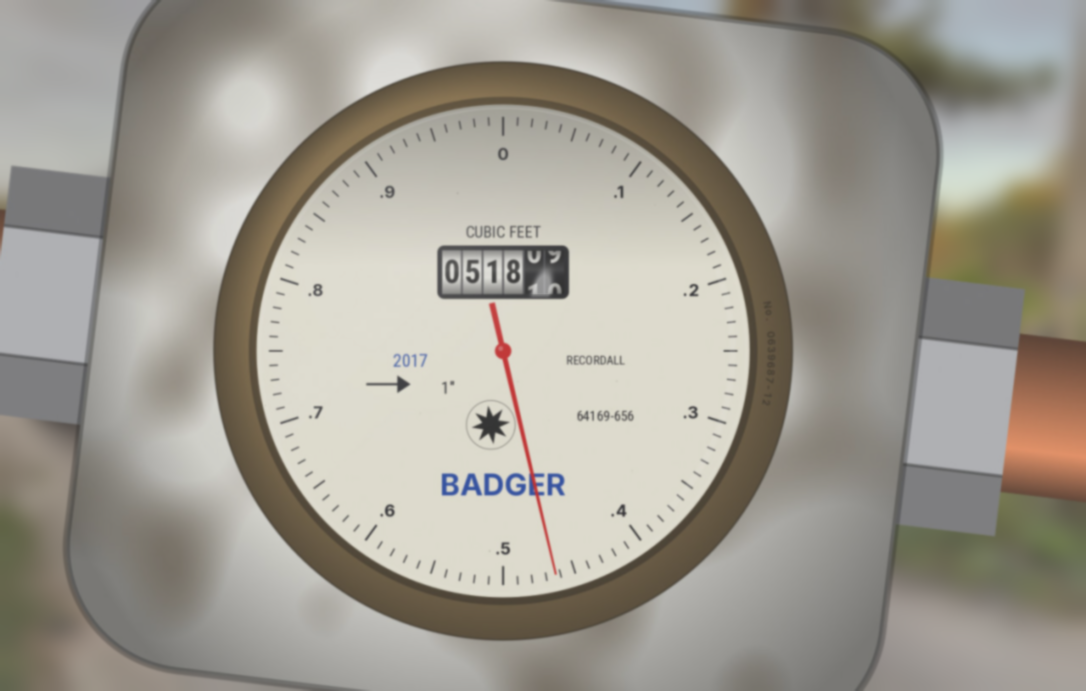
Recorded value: 51809.46; ft³
